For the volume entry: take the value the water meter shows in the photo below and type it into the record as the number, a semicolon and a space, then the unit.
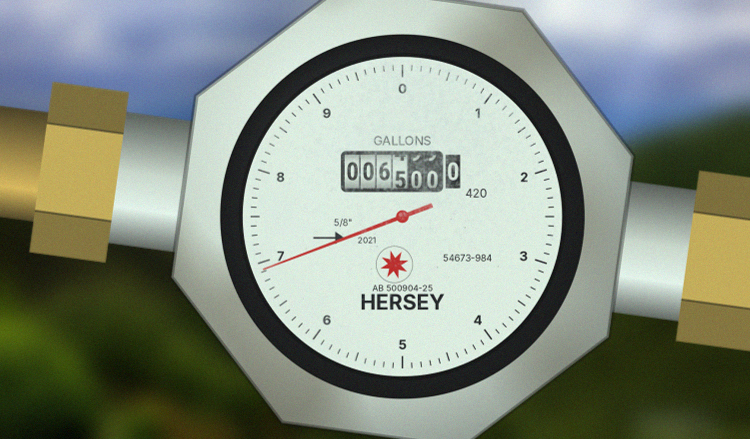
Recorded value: 64996.9; gal
